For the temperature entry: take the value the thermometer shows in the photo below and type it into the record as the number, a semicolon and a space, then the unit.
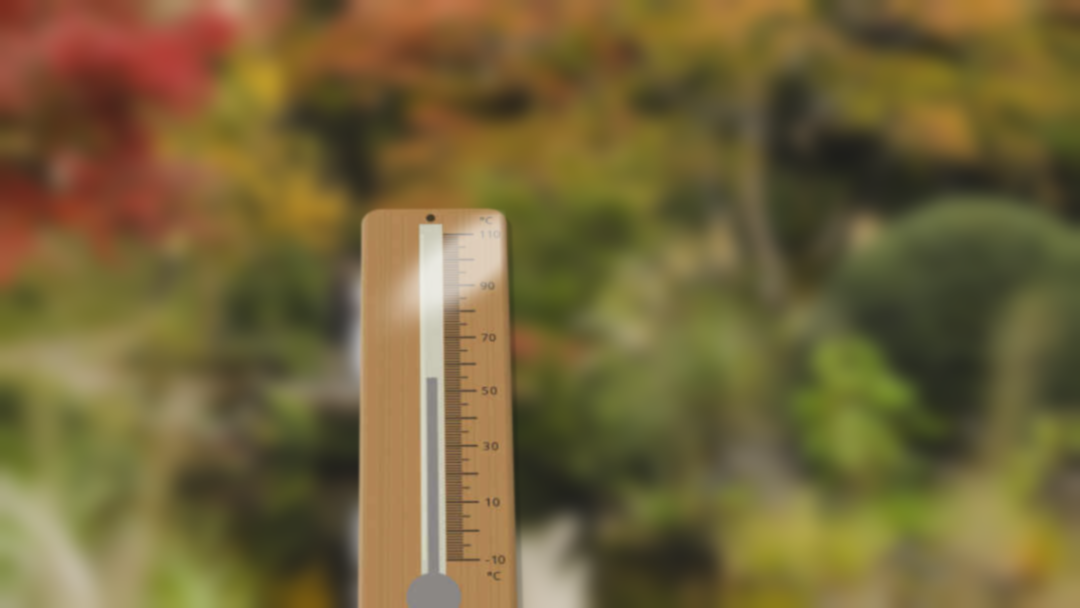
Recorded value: 55; °C
